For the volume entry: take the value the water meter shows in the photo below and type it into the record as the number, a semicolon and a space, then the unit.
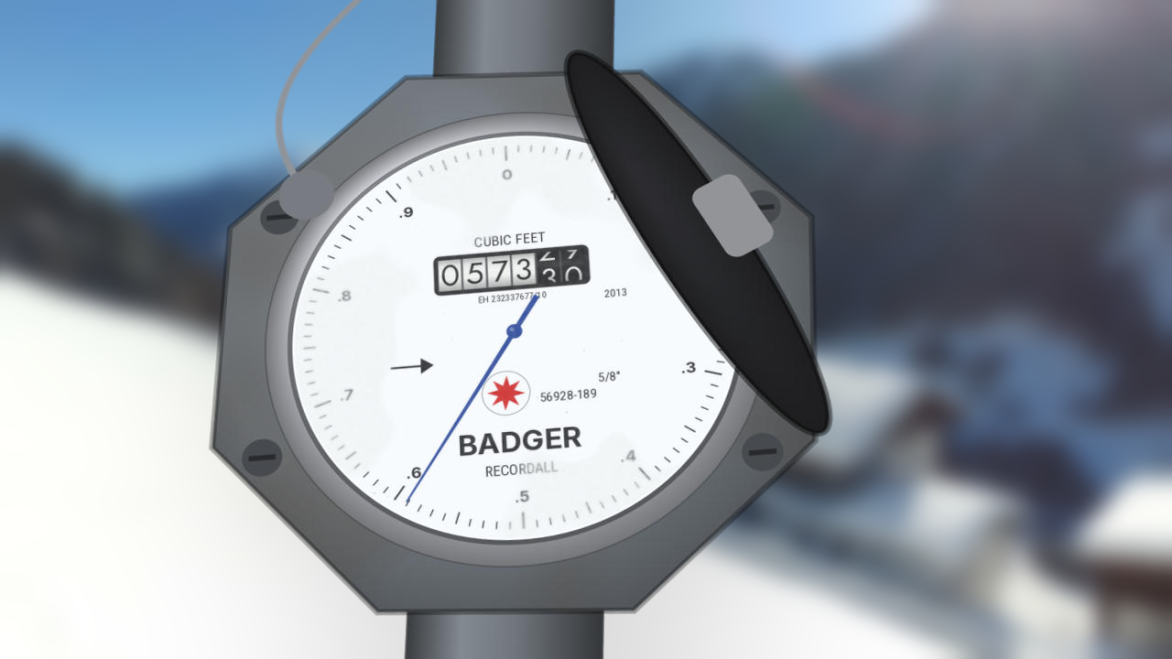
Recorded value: 57329.59; ft³
